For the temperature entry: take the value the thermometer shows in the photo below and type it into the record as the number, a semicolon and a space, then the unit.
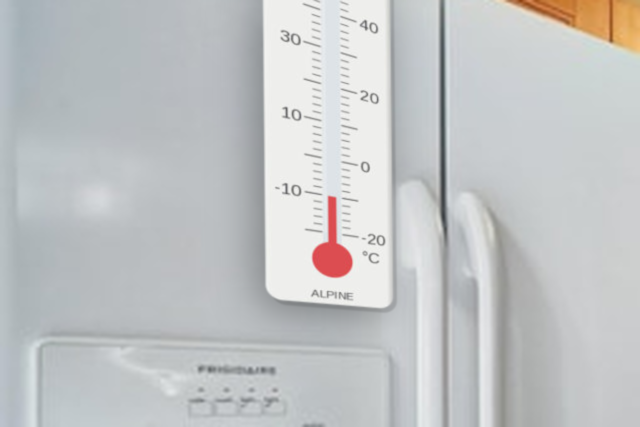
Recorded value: -10; °C
